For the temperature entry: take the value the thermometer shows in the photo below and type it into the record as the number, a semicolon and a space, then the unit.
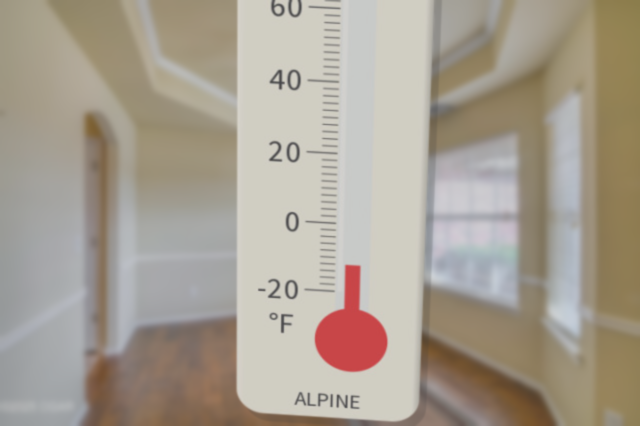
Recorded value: -12; °F
